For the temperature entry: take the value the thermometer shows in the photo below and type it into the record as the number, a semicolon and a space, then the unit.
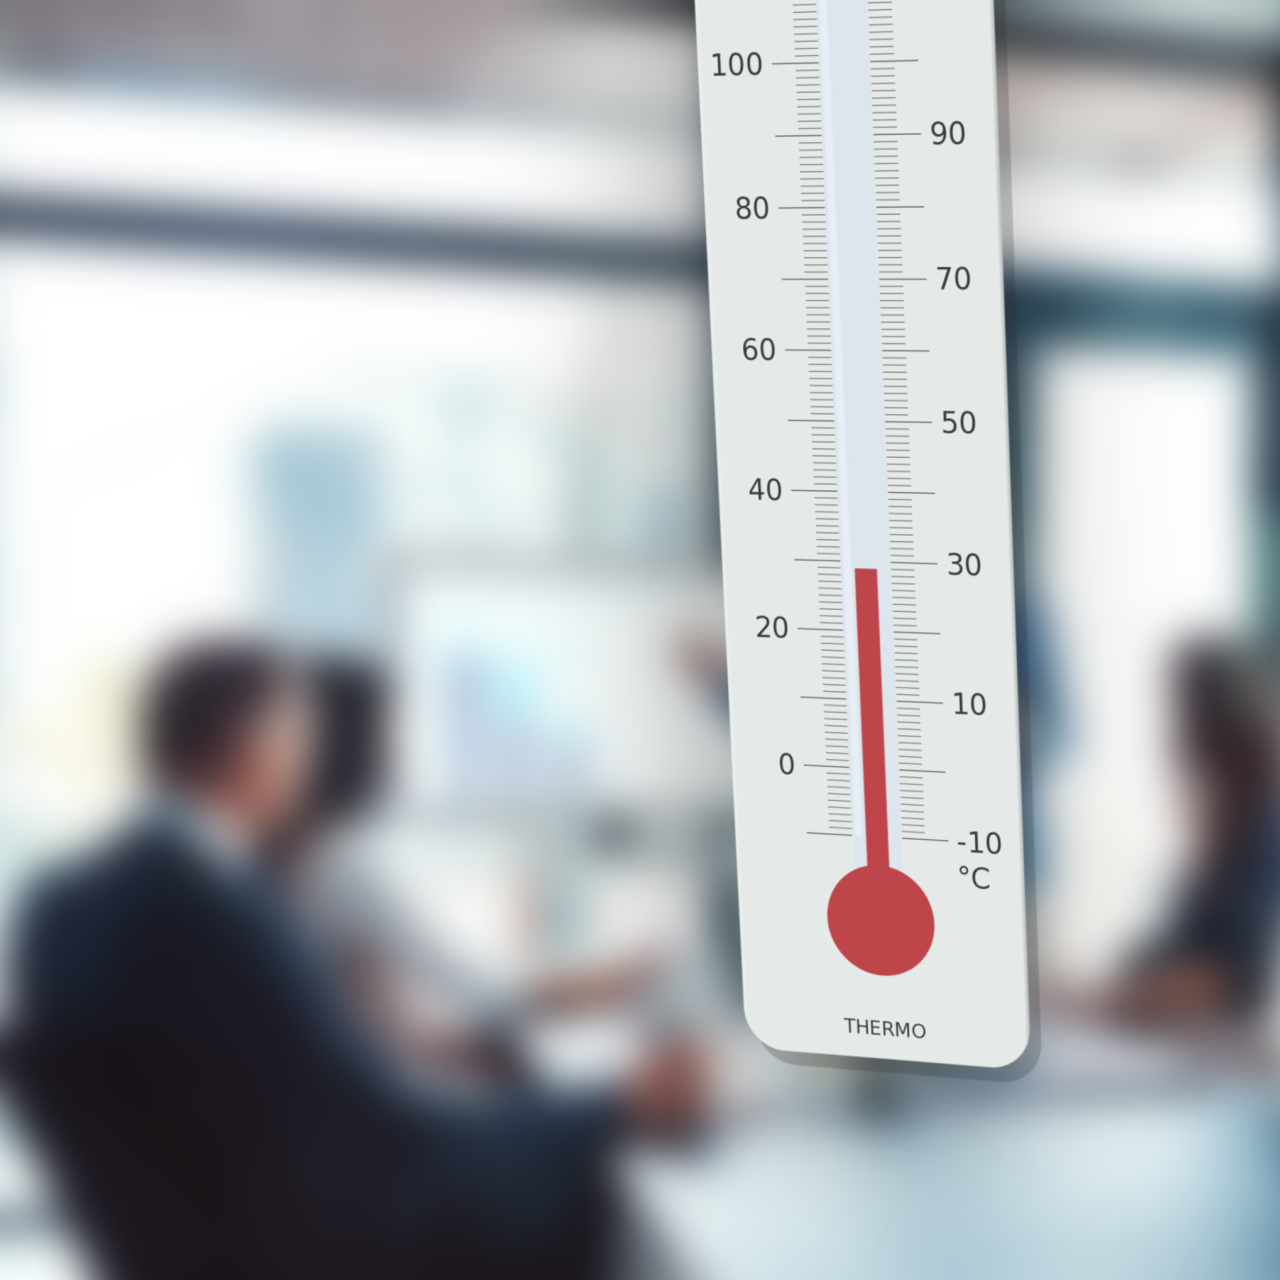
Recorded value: 29; °C
